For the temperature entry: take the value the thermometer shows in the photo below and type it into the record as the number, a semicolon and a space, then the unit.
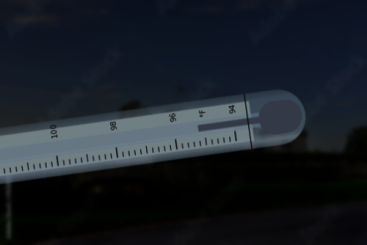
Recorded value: 95.2; °F
